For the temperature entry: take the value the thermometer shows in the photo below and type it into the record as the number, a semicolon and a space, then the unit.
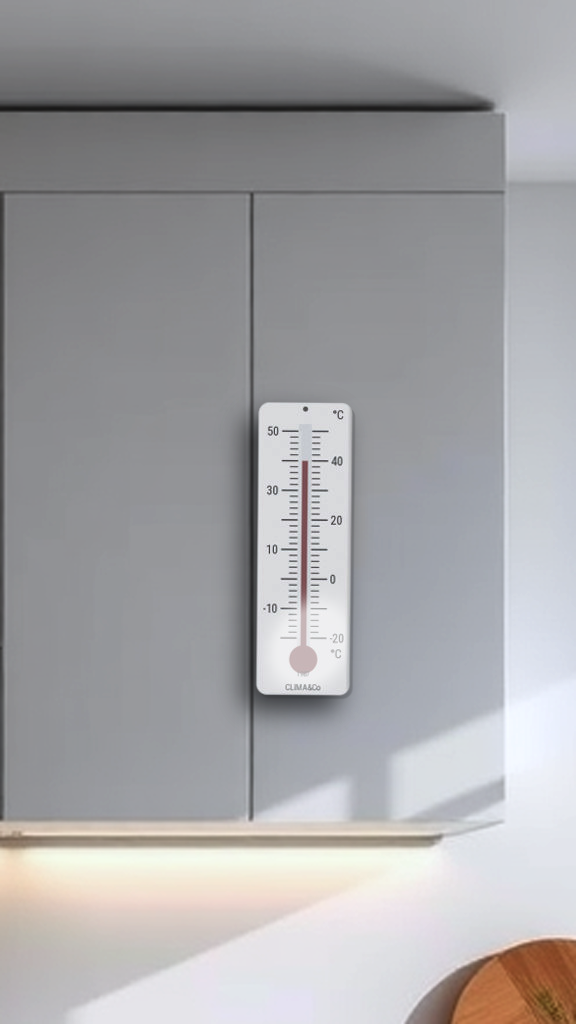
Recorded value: 40; °C
